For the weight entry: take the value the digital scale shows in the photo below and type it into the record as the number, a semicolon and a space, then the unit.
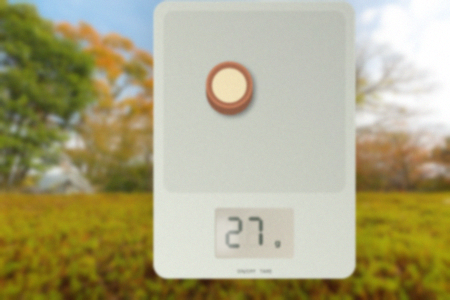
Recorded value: 27; g
